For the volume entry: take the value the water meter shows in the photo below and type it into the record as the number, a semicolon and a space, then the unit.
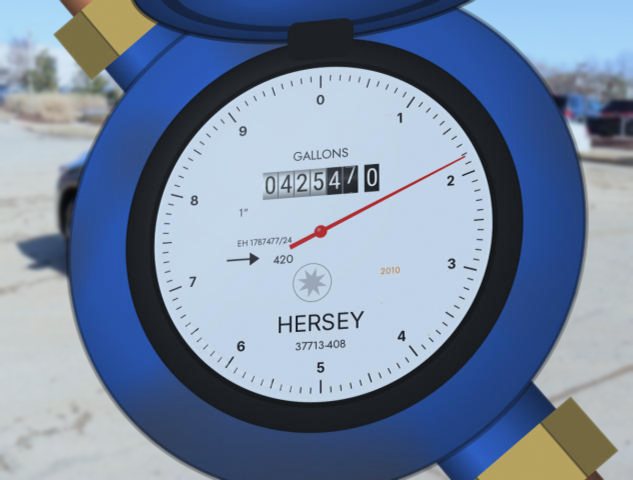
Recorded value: 425471.8; gal
